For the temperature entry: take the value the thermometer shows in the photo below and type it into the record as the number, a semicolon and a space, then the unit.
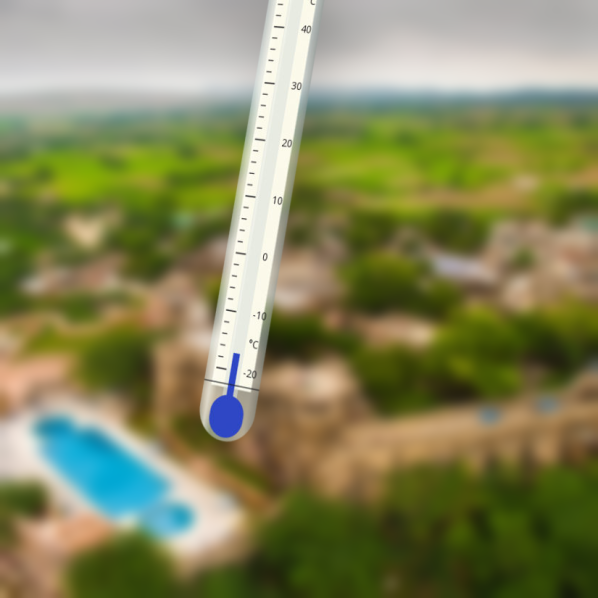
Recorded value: -17; °C
